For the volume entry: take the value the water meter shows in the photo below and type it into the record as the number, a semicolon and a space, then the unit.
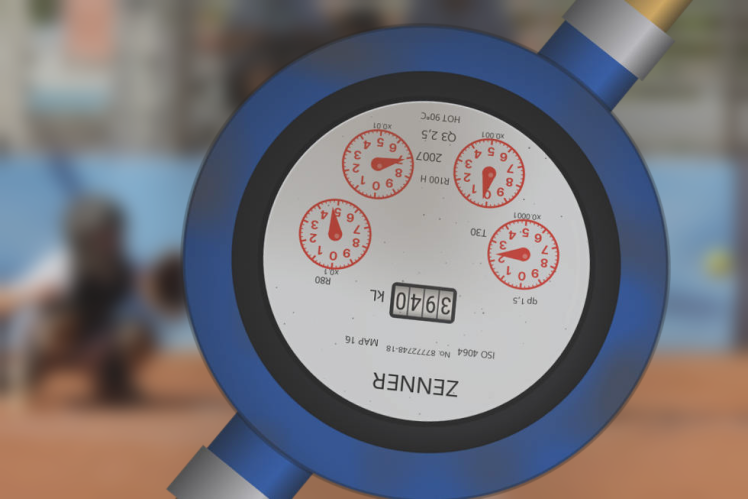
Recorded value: 3940.4702; kL
